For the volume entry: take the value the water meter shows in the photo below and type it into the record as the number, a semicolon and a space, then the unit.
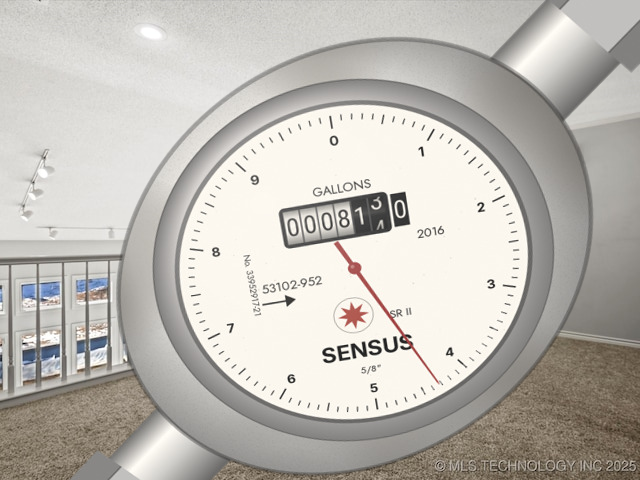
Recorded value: 8134.3; gal
